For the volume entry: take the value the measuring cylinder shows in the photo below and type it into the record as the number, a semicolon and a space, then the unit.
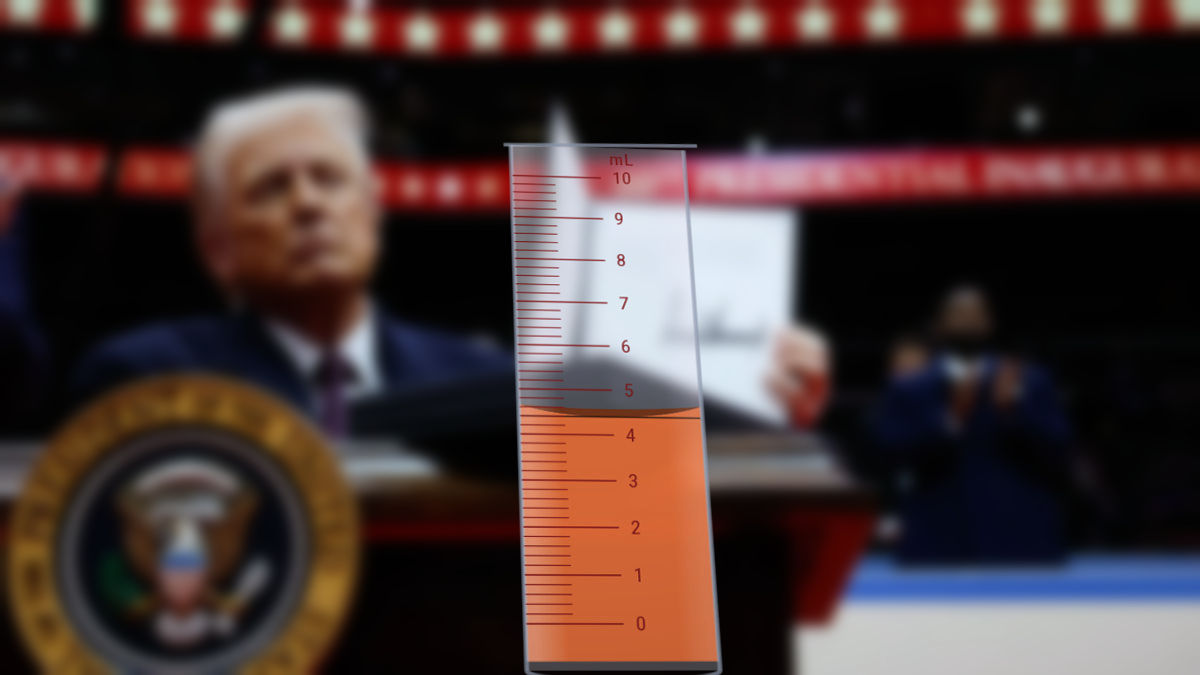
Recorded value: 4.4; mL
